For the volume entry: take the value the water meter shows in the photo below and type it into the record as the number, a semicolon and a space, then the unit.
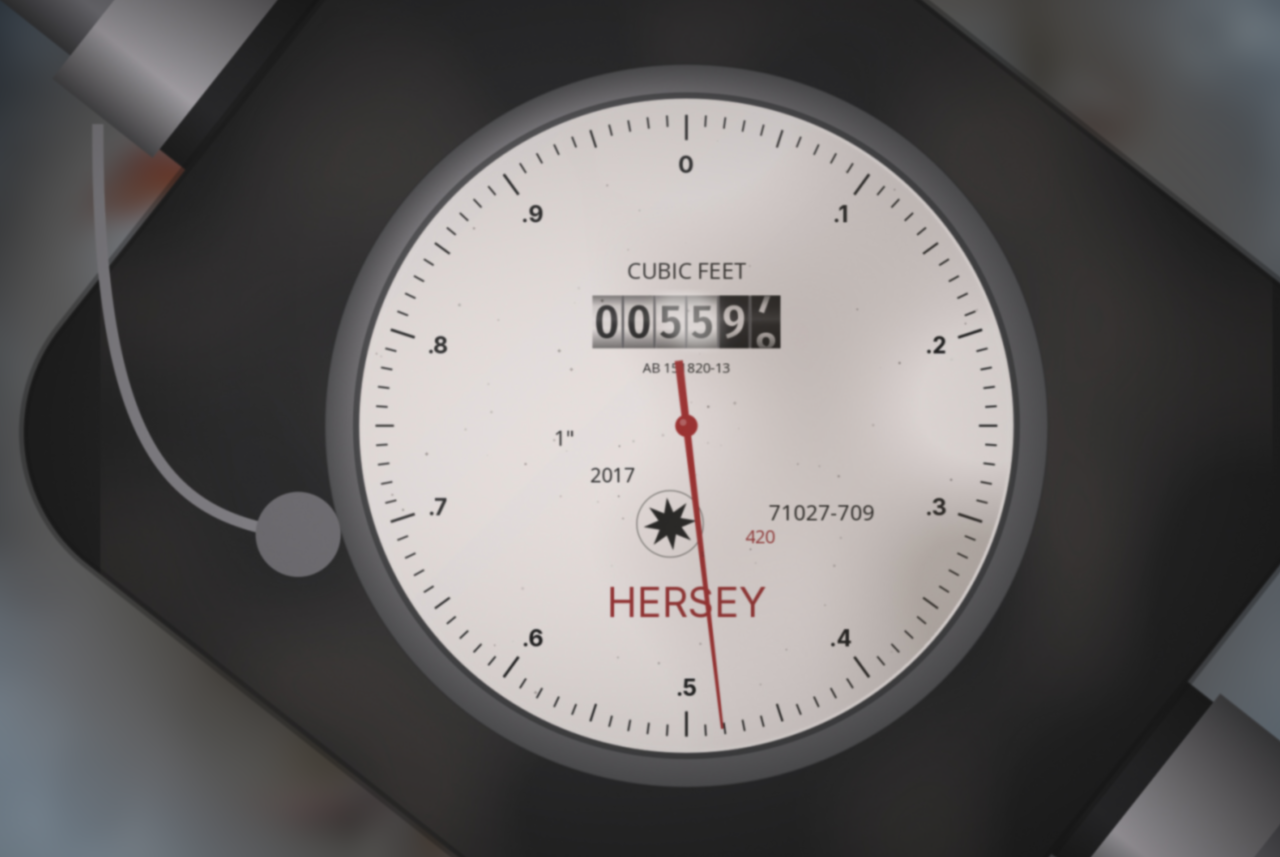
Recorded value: 5597.48; ft³
